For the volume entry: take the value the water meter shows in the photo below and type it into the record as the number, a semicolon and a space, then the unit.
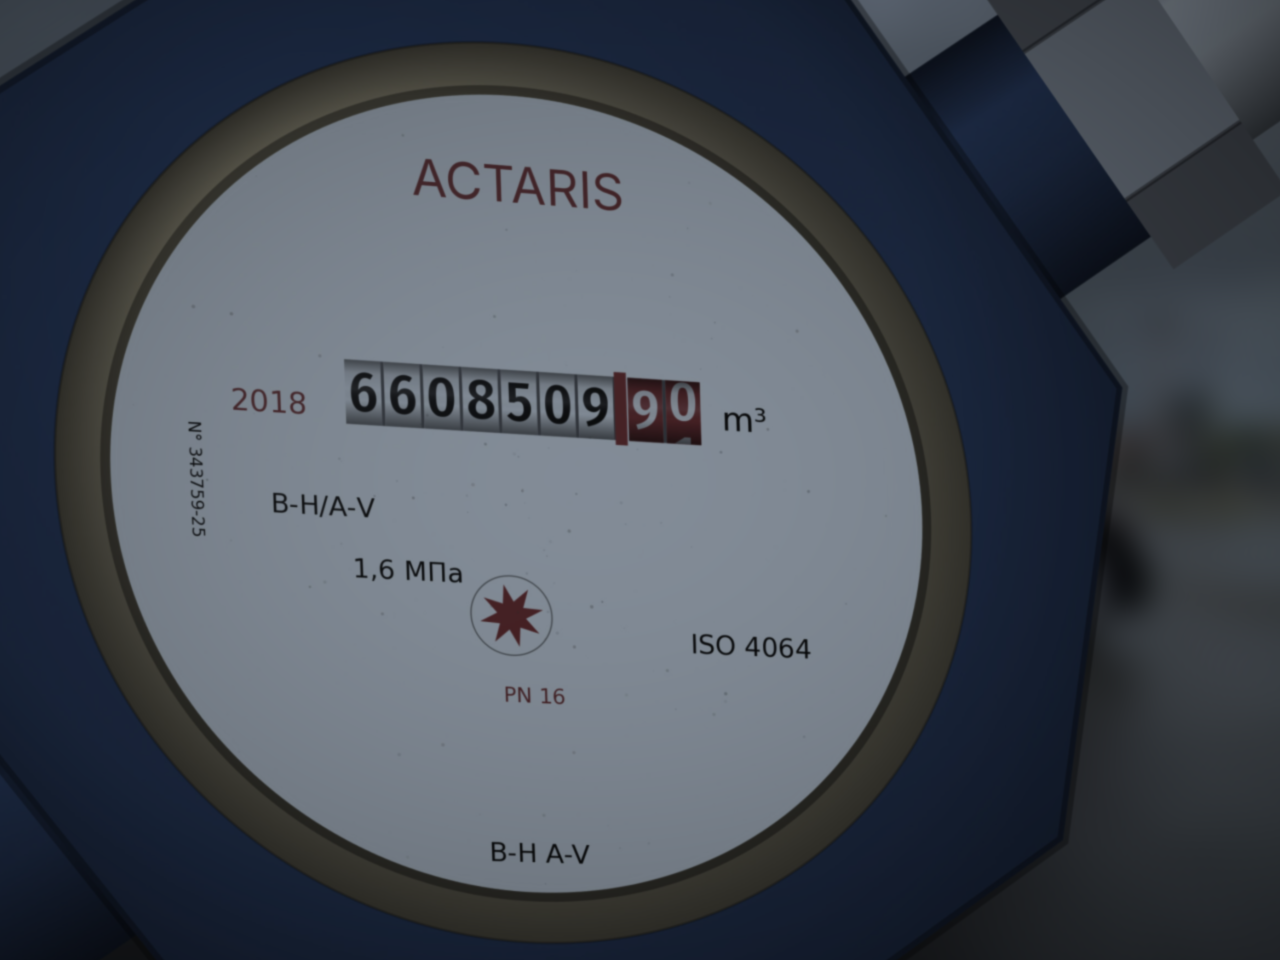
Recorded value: 6608509.90; m³
